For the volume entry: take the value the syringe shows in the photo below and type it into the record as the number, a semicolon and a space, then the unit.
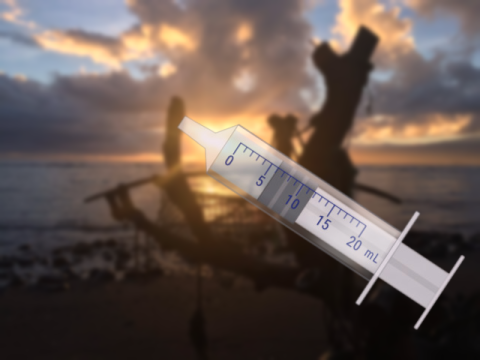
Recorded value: 6; mL
